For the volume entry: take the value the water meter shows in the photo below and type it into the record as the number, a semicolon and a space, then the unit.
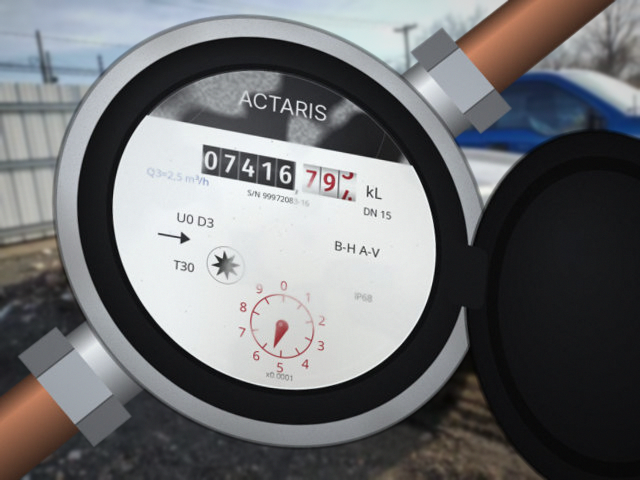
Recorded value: 7416.7935; kL
